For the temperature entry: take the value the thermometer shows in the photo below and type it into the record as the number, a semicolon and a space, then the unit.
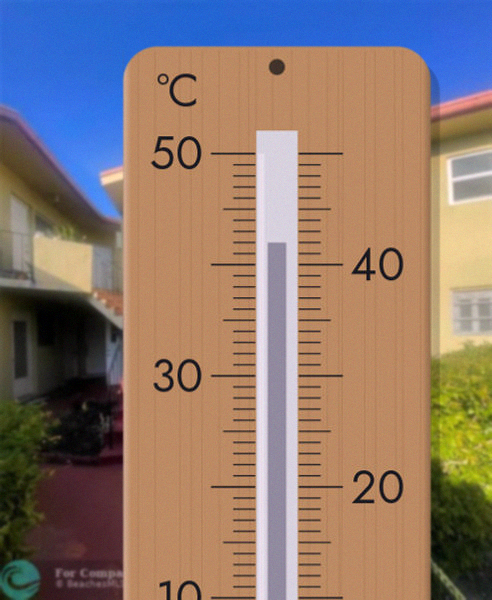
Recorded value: 42; °C
